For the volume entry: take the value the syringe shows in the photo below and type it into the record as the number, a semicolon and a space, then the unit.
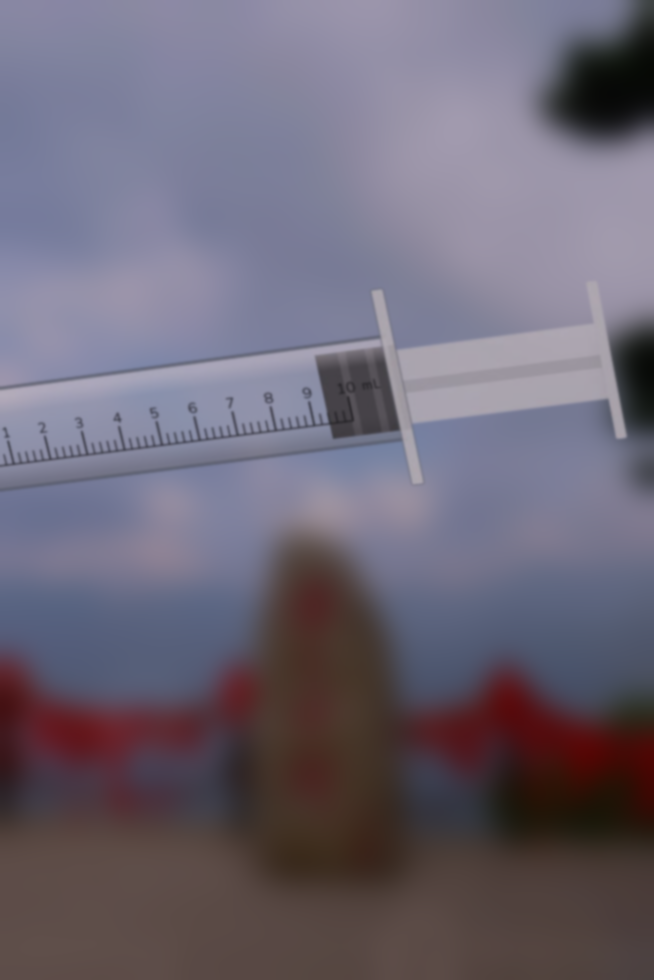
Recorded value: 9.4; mL
